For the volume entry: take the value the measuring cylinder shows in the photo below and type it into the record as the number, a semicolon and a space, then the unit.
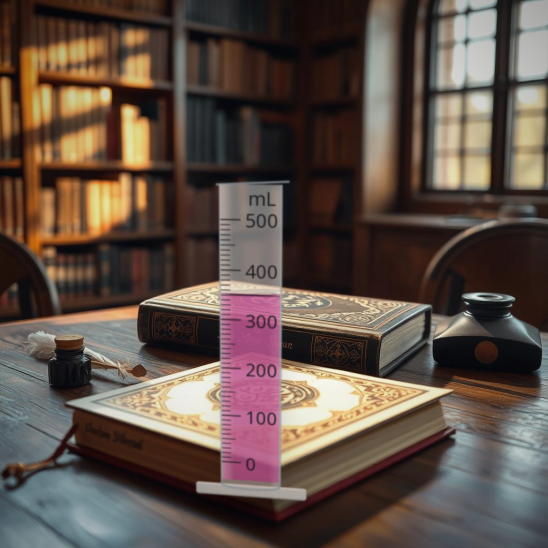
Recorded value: 350; mL
